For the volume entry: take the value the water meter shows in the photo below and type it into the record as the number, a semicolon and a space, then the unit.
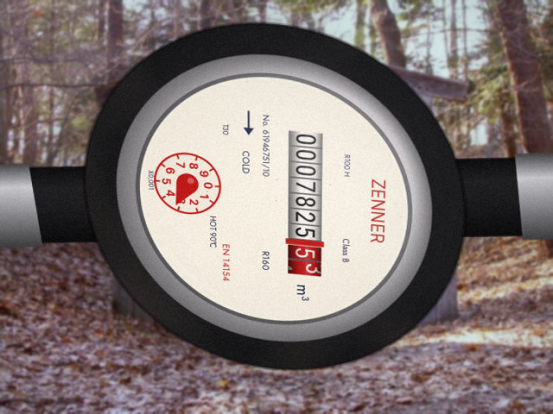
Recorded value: 7825.533; m³
